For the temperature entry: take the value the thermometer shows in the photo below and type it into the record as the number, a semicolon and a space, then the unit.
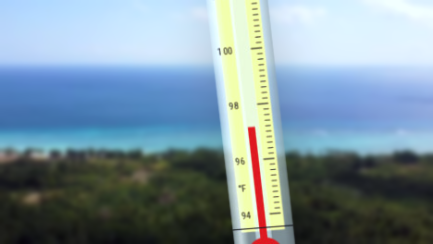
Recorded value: 97.2; °F
